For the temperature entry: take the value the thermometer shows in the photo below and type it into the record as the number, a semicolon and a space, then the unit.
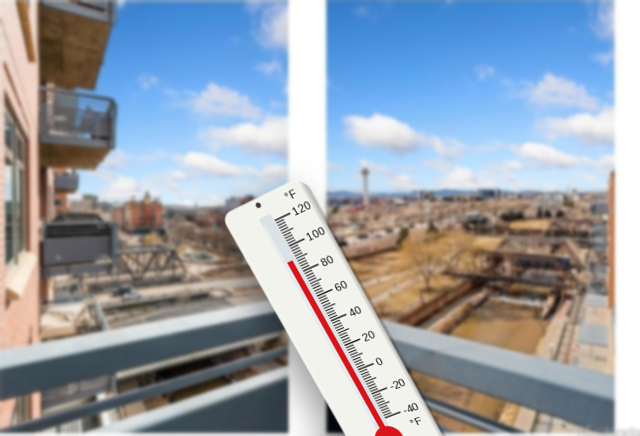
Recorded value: 90; °F
